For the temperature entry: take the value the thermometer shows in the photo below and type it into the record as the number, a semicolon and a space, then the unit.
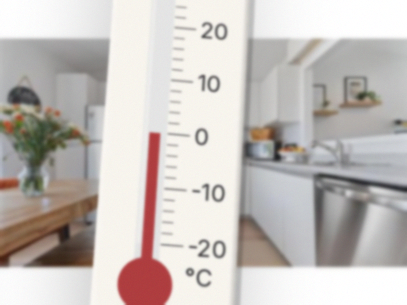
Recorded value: 0; °C
